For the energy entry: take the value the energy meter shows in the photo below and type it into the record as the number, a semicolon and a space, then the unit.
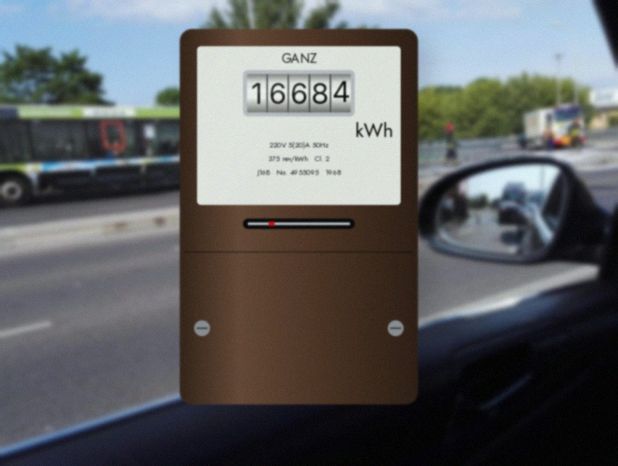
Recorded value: 16684; kWh
